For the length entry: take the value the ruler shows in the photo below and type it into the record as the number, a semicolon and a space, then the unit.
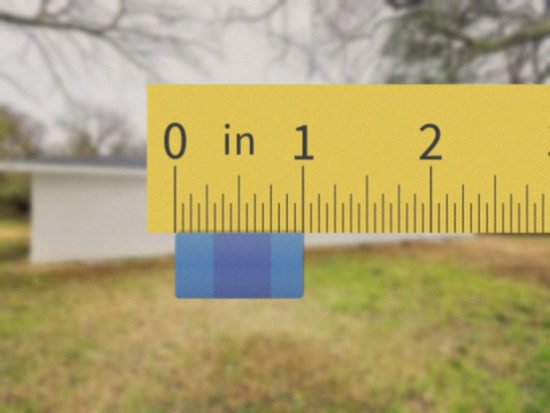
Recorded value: 1; in
